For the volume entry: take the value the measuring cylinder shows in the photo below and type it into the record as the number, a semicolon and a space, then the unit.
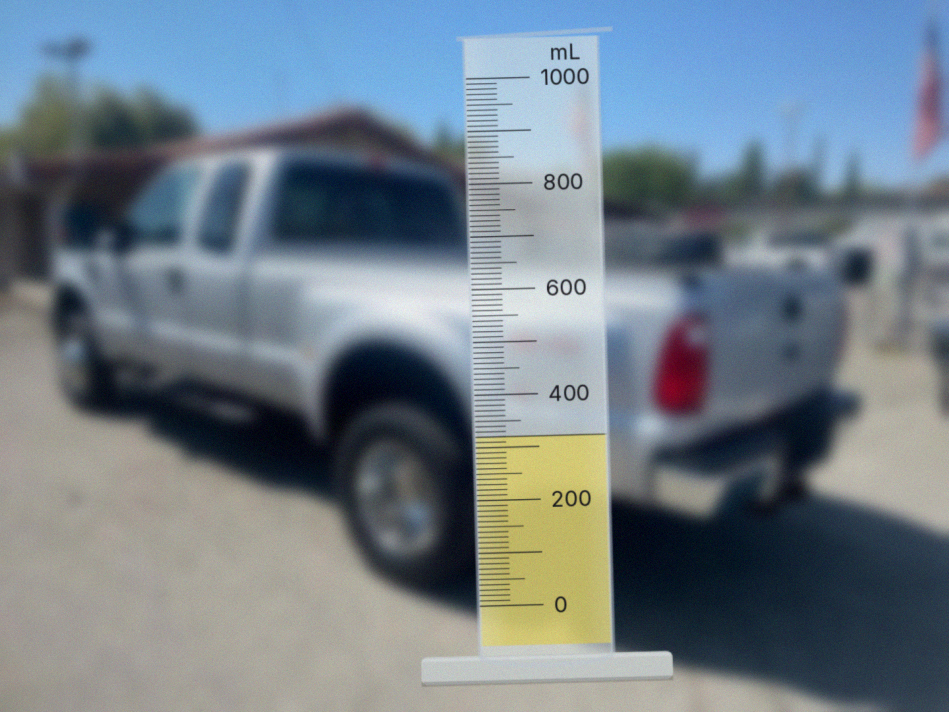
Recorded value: 320; mL
